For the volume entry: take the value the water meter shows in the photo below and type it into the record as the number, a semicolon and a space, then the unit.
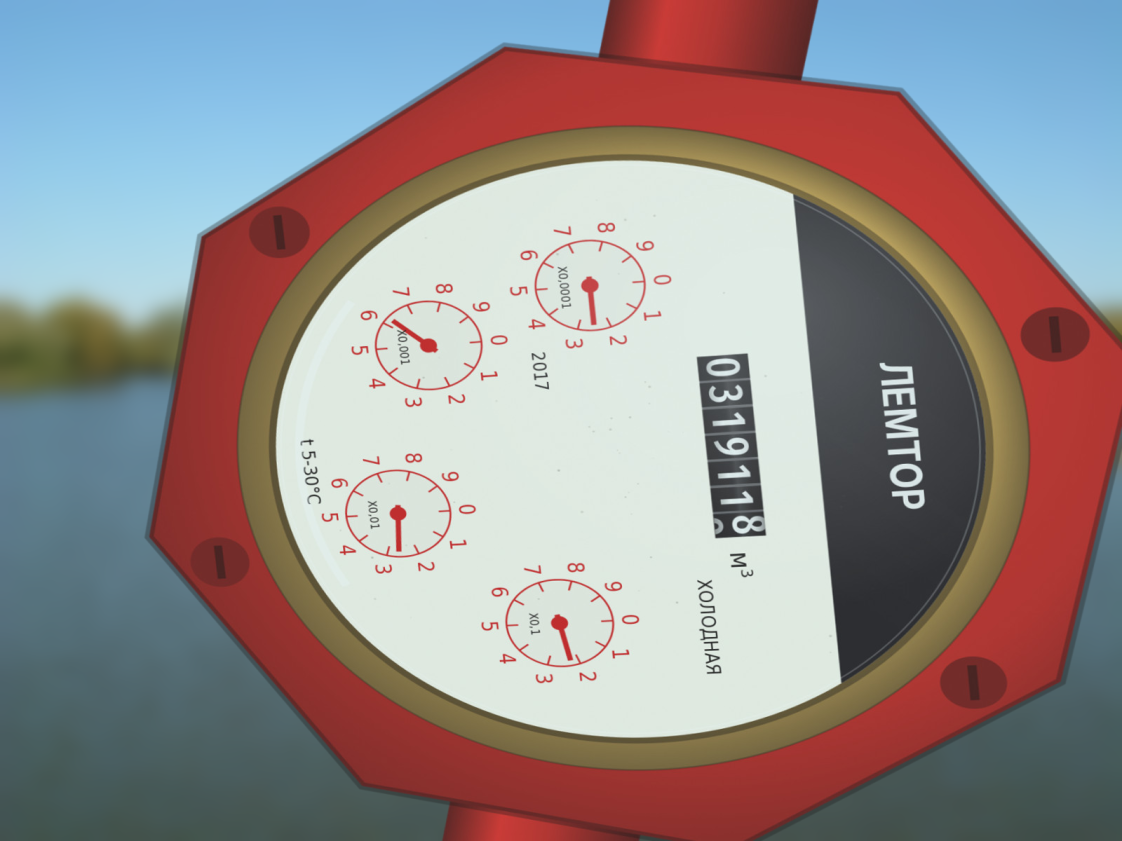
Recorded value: 319118.2262; m³
